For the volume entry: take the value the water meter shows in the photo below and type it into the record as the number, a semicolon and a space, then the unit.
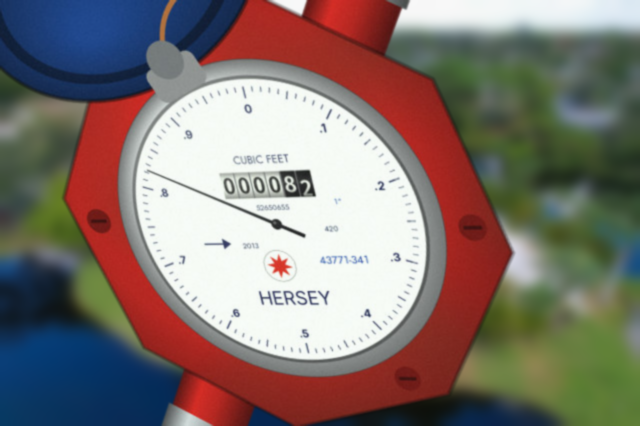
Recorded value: 81.82; ft³
